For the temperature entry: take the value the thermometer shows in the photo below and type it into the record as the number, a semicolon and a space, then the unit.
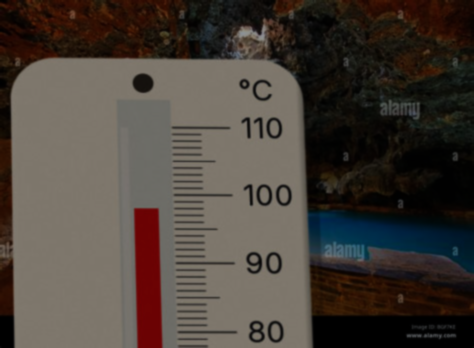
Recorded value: 98; °C
